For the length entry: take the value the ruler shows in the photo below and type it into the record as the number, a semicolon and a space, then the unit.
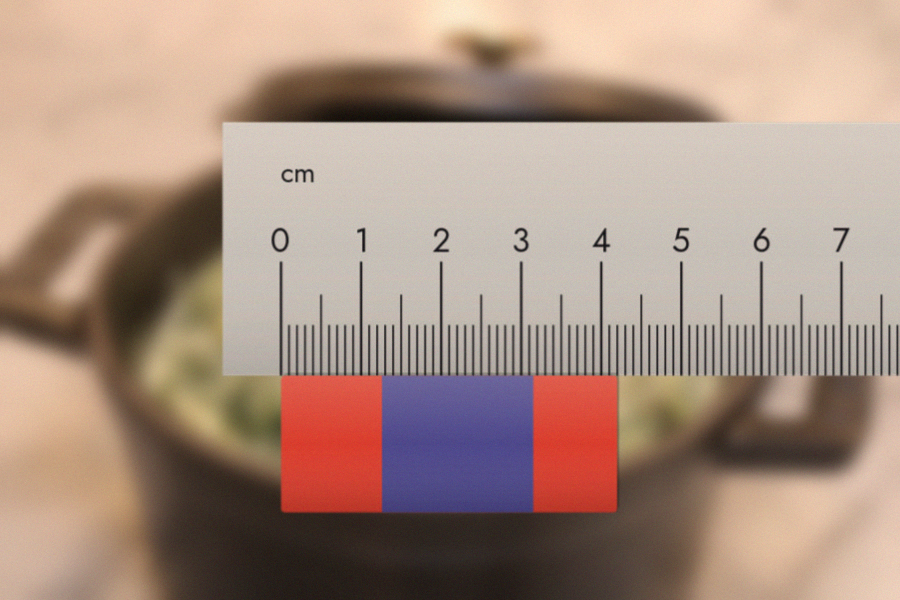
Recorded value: 4.2; cm
